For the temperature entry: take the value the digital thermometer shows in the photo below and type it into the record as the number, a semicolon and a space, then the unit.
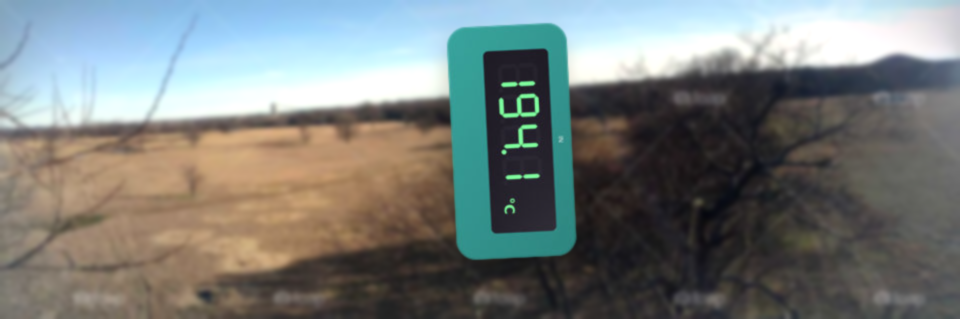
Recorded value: 194.1; °C
